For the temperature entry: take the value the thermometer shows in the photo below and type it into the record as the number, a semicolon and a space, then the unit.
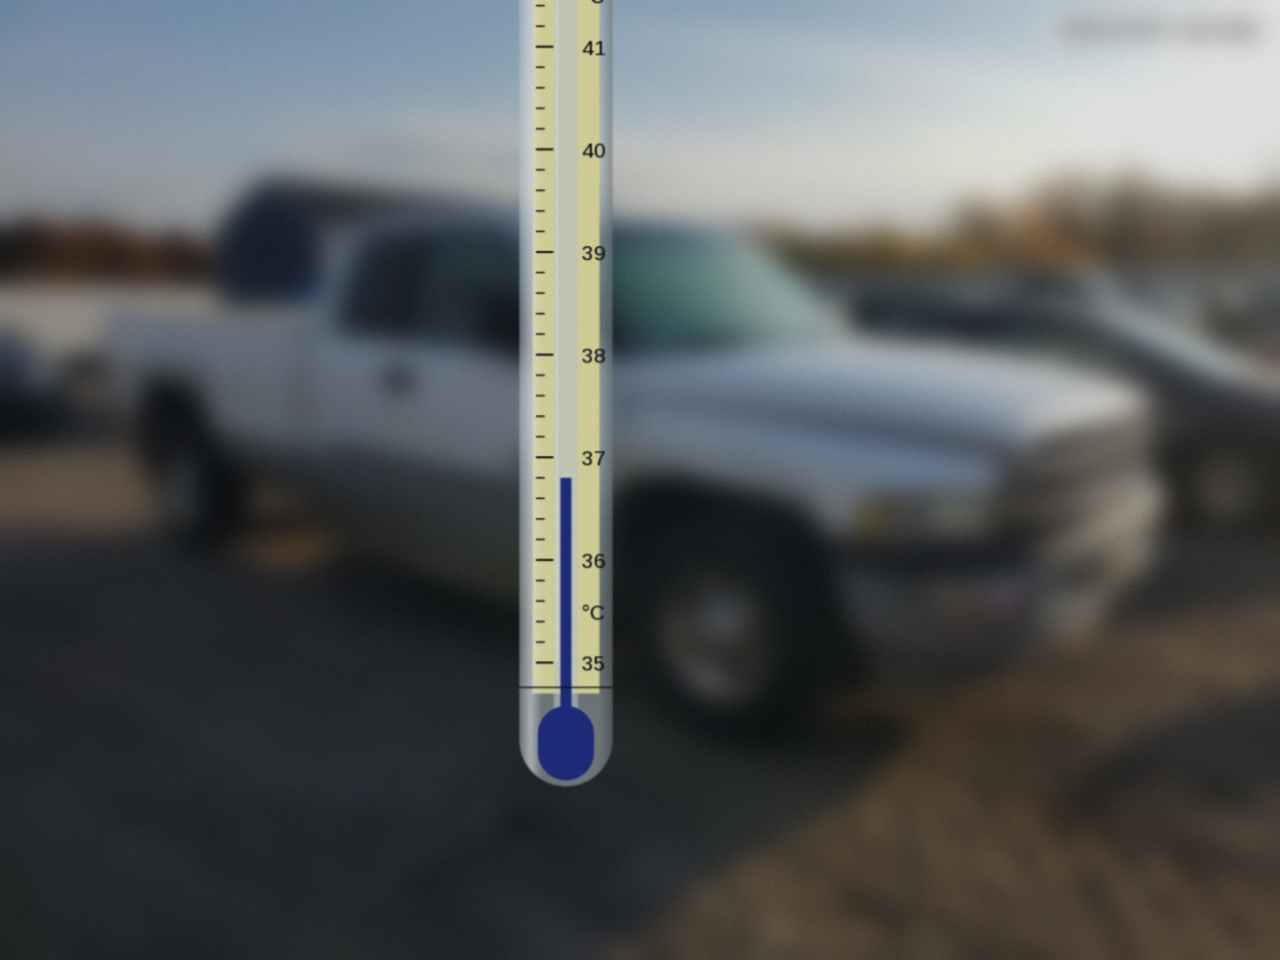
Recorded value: 36.8; °C
